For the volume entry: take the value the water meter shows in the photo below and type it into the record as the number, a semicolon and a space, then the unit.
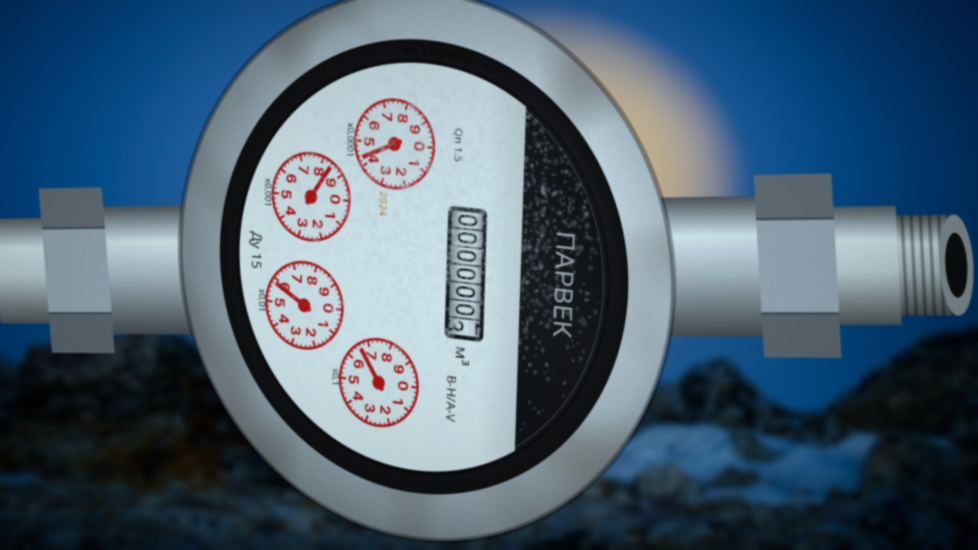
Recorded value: 2.6584; m³
